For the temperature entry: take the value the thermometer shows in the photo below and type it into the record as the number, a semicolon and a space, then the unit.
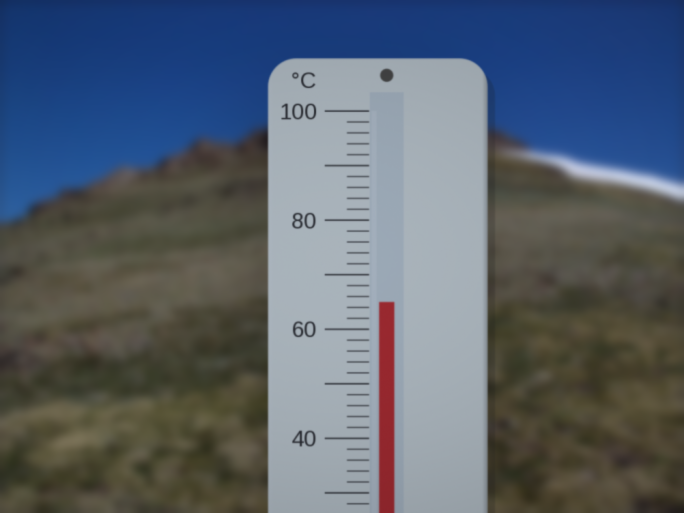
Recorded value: 65; °C
